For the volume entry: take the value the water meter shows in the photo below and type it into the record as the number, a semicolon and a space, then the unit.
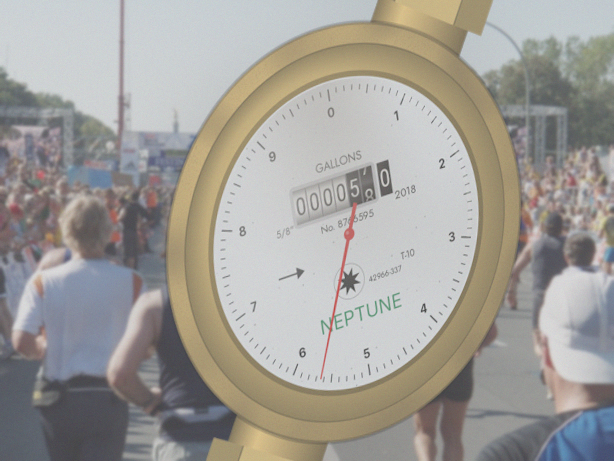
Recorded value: 575.6; gal
